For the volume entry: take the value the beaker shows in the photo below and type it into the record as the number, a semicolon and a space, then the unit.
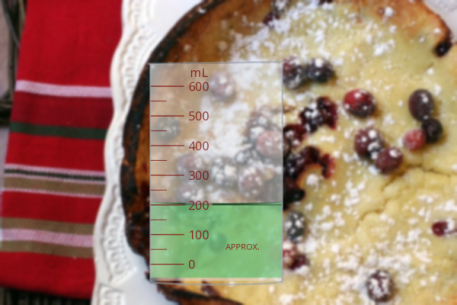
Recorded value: 200; mL
